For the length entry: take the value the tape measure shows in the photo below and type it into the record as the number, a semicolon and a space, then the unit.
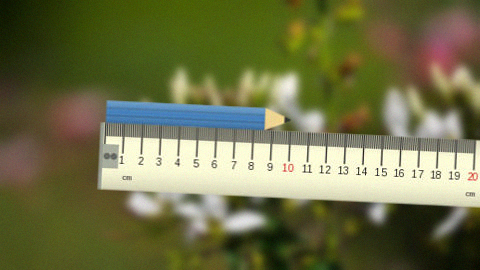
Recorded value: 10; cm
